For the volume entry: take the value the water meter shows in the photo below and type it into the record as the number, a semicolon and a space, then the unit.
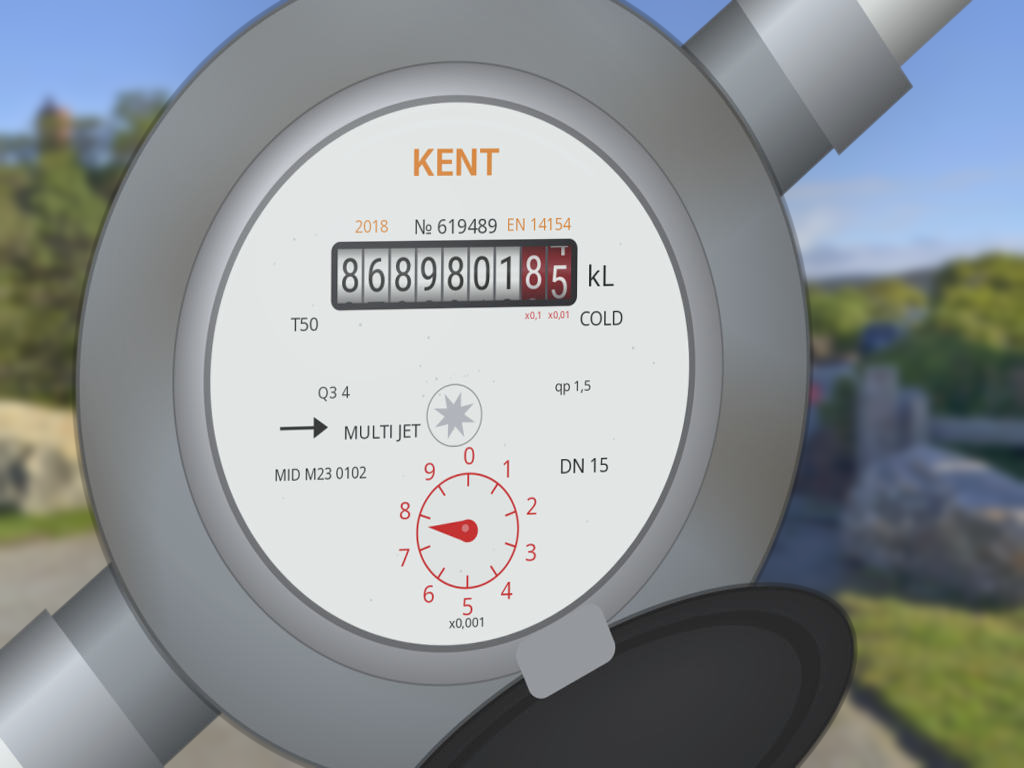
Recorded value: 8689801.847; kL
